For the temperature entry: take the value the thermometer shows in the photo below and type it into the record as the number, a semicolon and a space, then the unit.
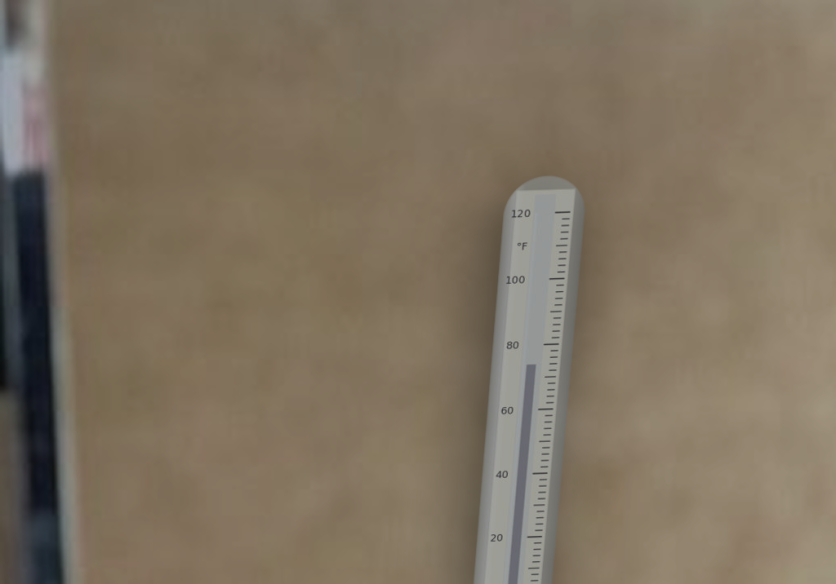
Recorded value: 74; °F
